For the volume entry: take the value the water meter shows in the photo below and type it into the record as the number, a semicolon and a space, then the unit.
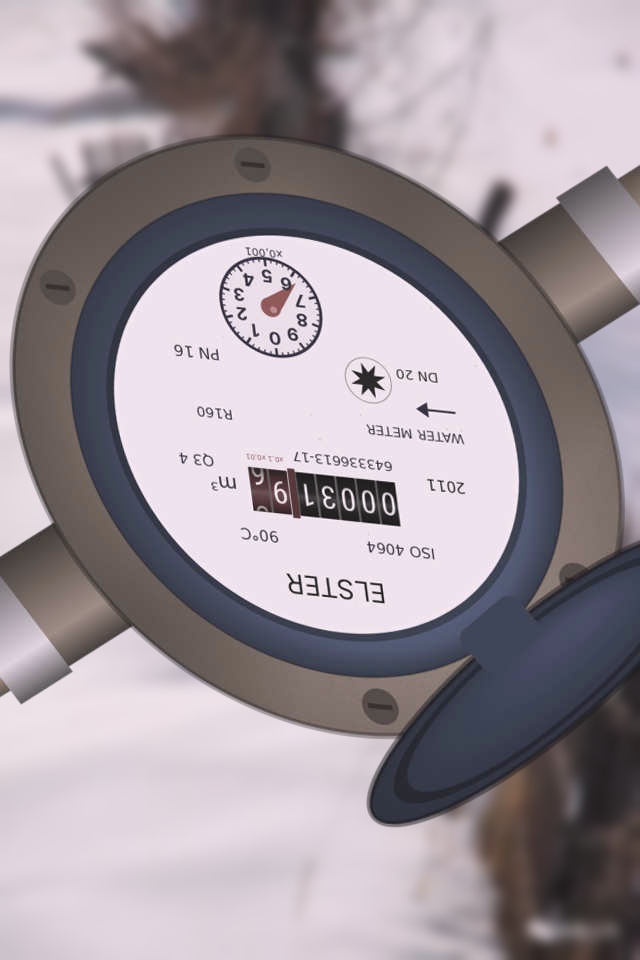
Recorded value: 31.956; m³
